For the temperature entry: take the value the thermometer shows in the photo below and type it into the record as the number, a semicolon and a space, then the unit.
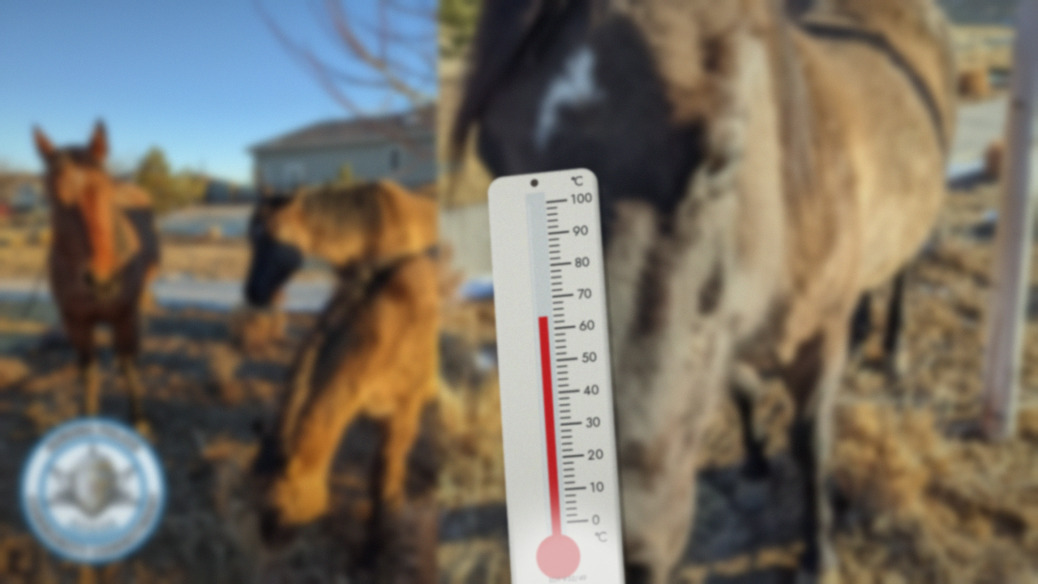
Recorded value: 64; °C
